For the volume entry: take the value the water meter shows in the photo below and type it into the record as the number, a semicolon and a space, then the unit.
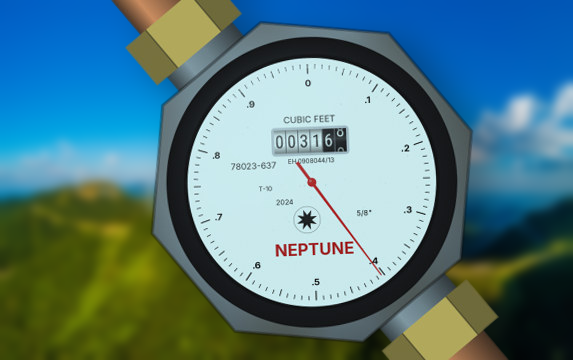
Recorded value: 3168.40; ft³
